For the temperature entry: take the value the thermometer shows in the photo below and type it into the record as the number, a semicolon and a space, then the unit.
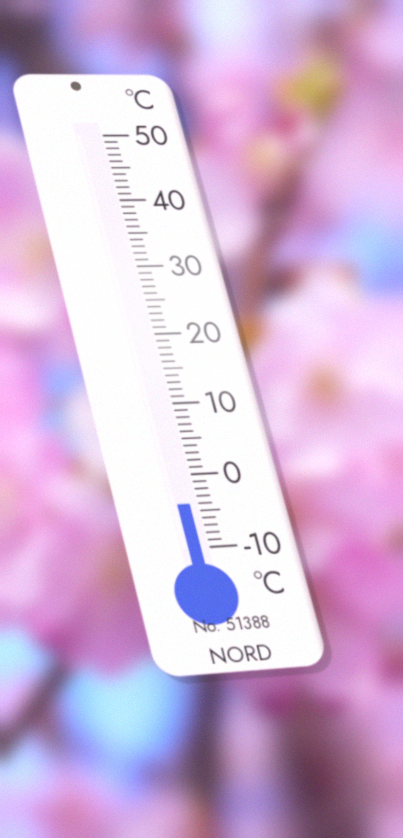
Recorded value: -4; °C
